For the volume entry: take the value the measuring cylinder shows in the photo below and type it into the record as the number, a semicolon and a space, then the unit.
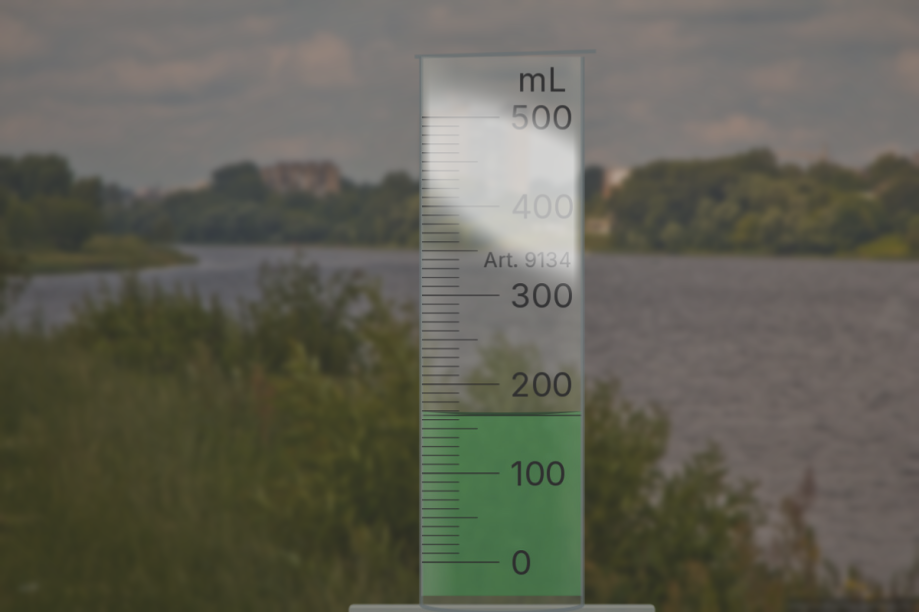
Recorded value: 165; mL
